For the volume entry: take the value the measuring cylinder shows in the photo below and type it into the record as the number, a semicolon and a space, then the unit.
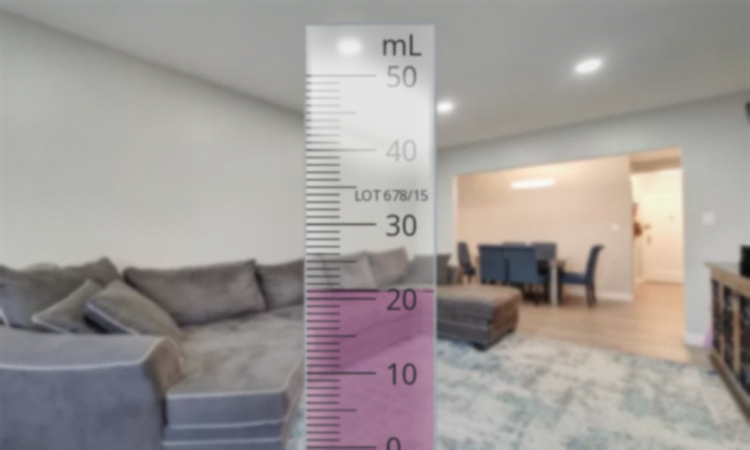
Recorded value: 21; mL
